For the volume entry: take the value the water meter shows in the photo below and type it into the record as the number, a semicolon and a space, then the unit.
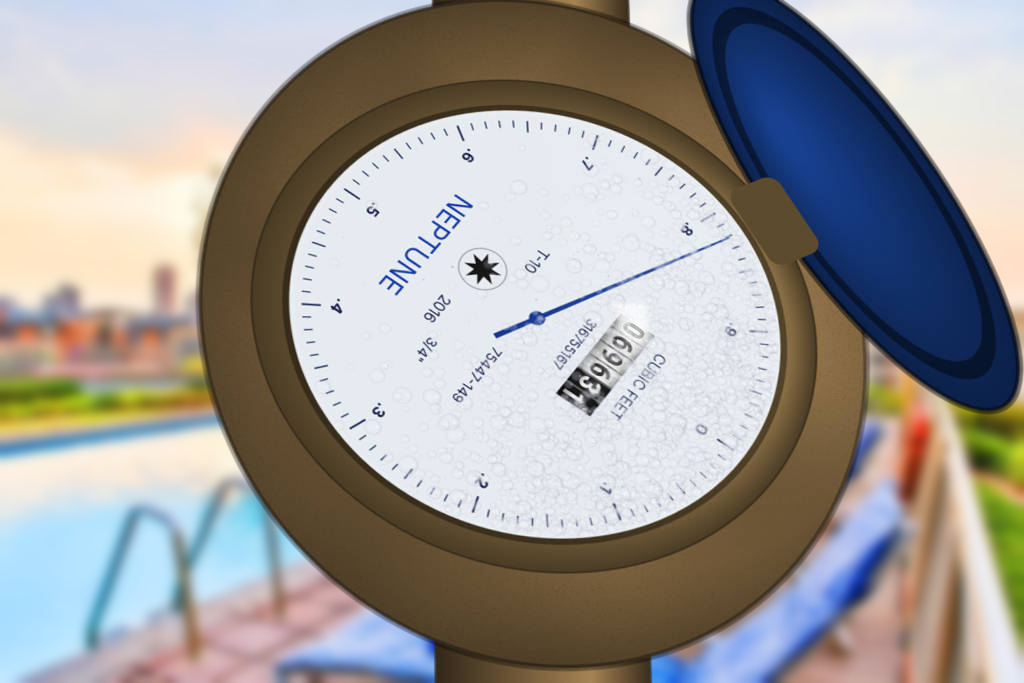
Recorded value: 69630.82; ft³
